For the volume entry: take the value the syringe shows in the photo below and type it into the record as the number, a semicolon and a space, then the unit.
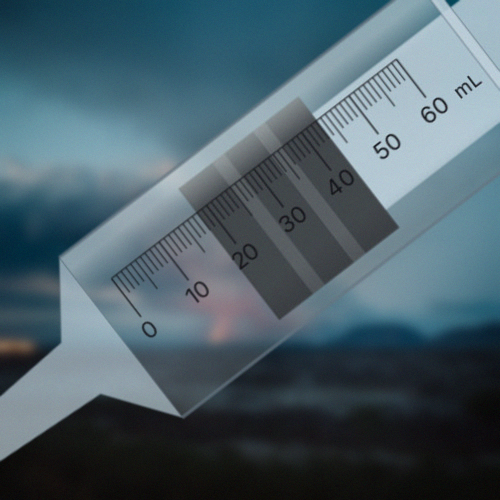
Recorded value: 18; mL
